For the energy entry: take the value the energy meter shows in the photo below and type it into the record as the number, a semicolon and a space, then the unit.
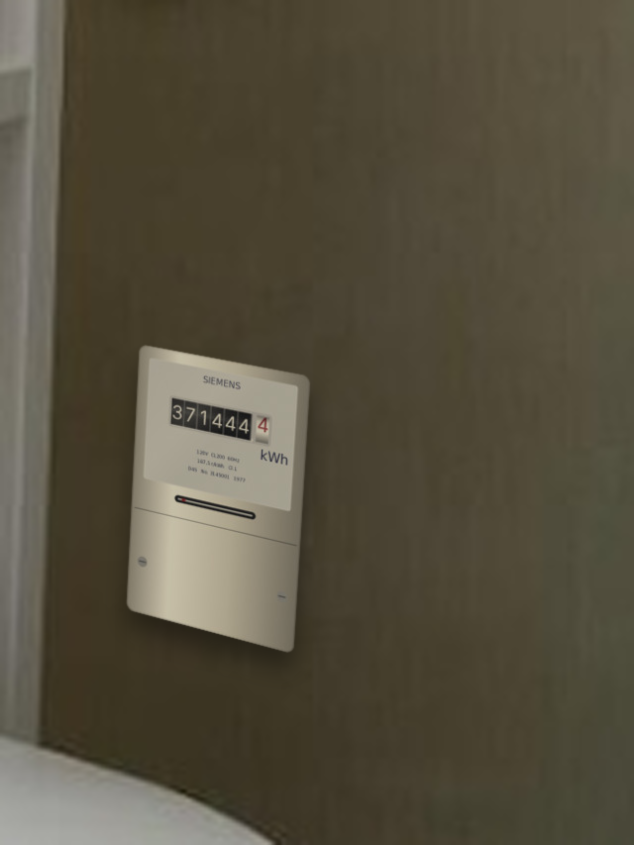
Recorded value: 371444.4; kWh
